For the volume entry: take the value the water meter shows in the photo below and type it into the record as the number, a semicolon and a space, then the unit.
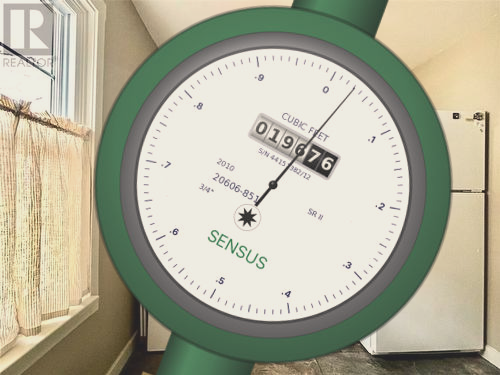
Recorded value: 19676.03; ft³
